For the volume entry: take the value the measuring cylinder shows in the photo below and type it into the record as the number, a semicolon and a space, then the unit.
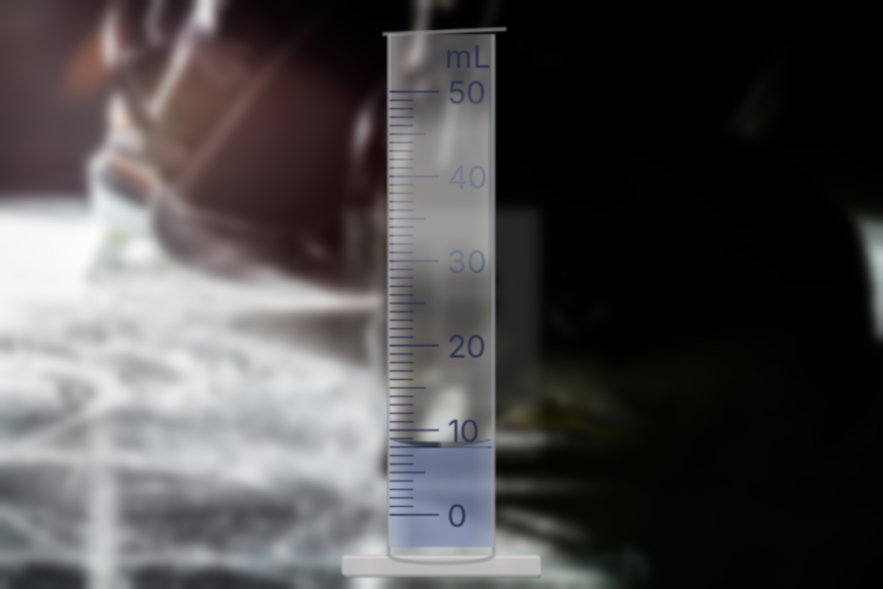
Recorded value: 8; mL
